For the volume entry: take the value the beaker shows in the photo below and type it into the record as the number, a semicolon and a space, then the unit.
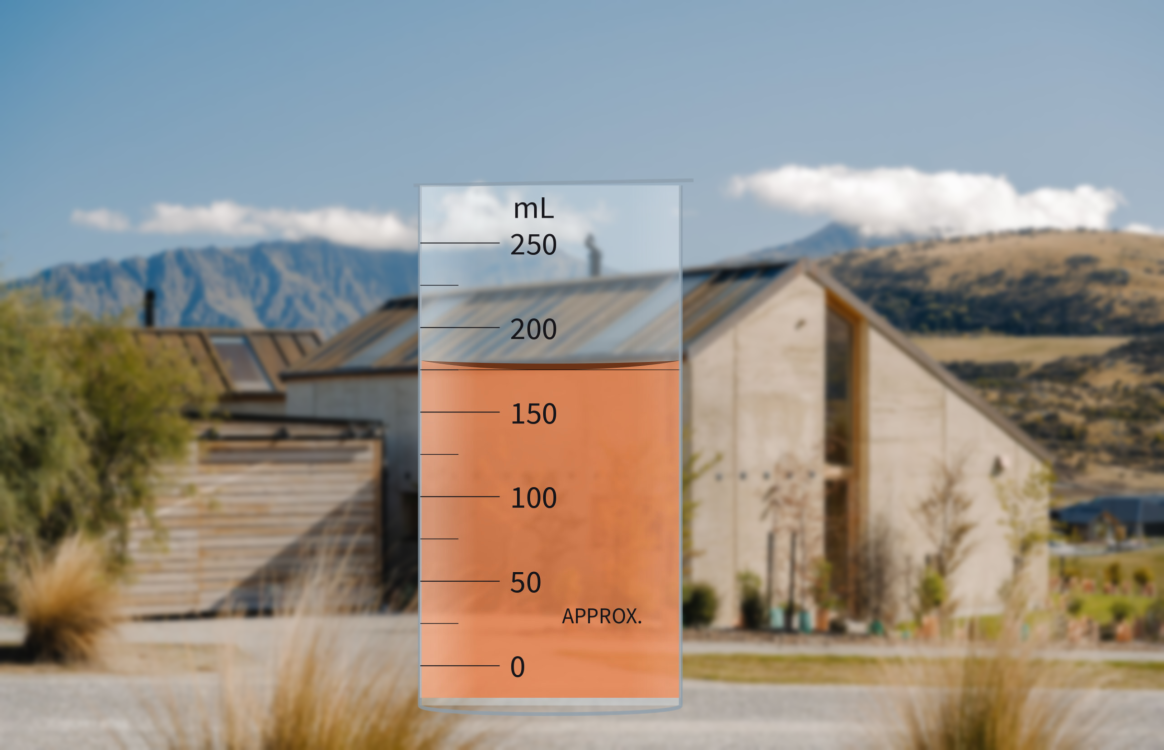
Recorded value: 175; mL
